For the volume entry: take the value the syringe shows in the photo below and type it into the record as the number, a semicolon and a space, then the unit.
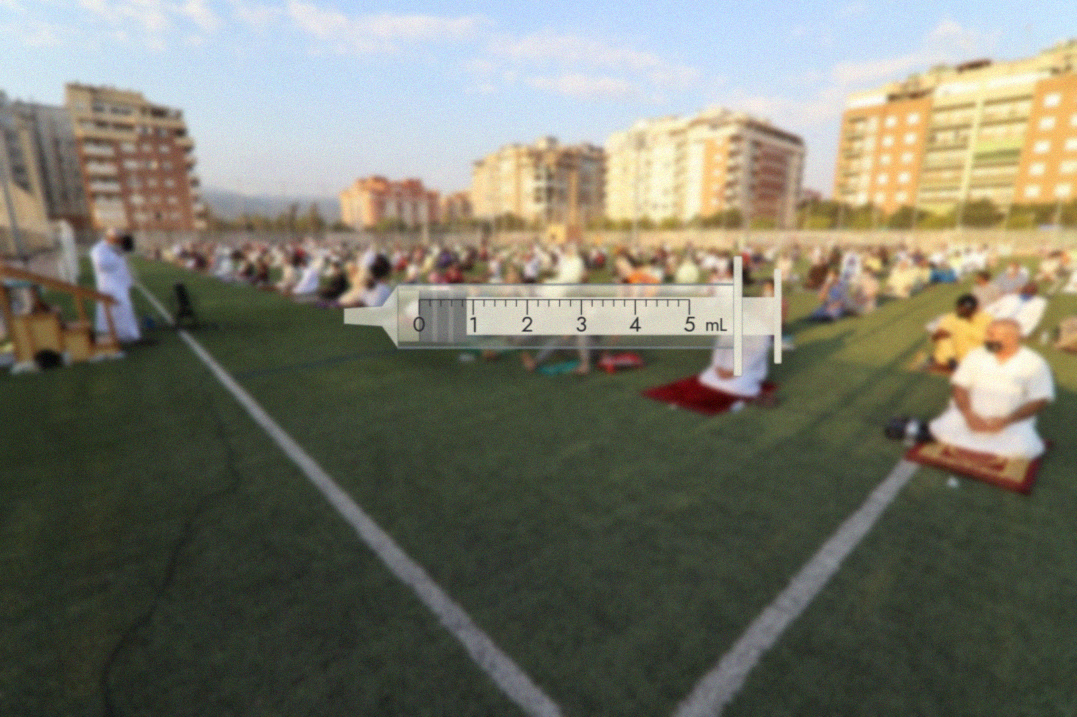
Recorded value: 0; mL
